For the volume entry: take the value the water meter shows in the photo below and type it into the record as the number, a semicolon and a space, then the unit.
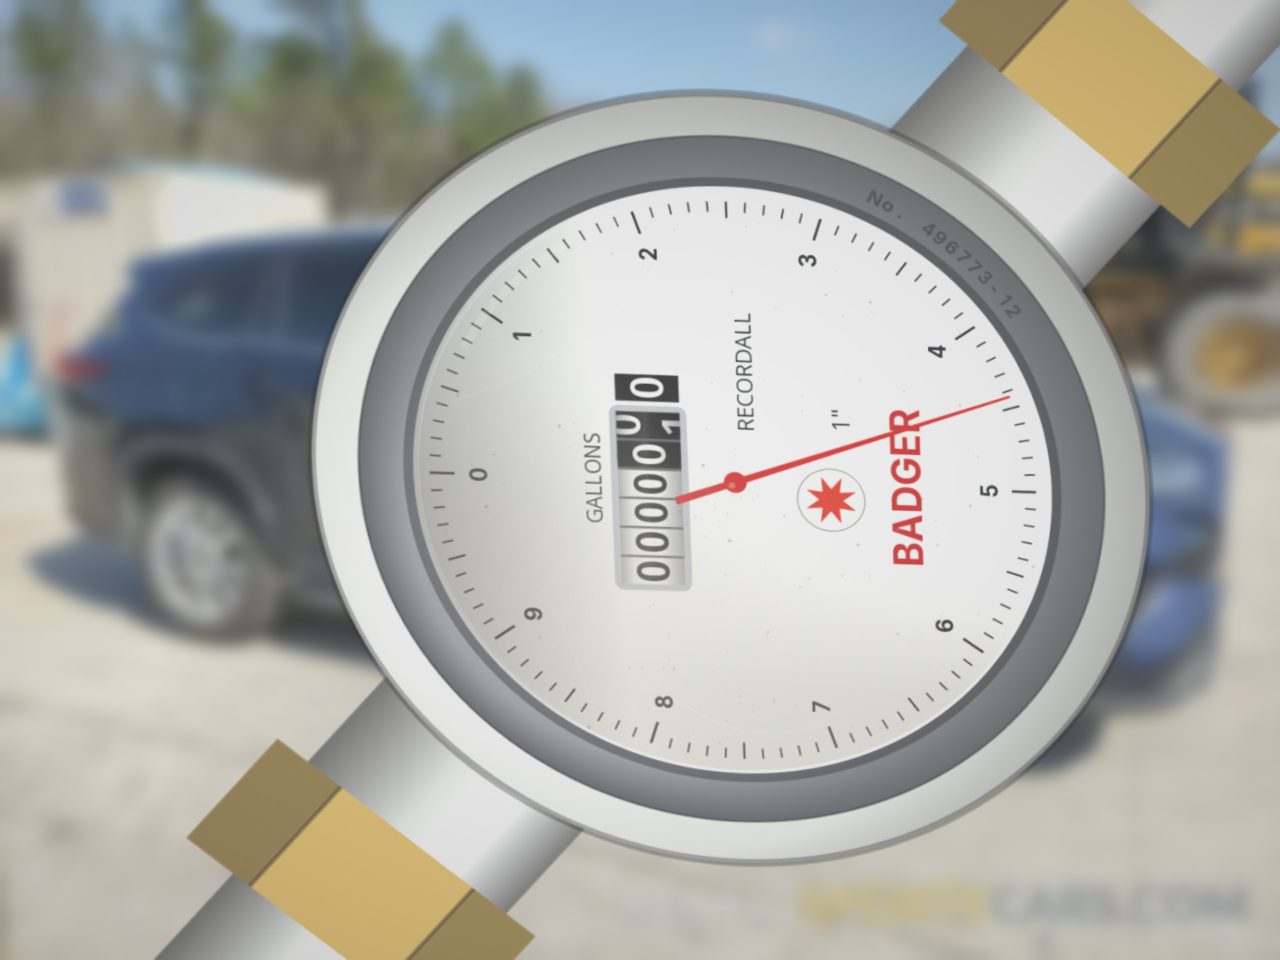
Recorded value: 4.4; gal
